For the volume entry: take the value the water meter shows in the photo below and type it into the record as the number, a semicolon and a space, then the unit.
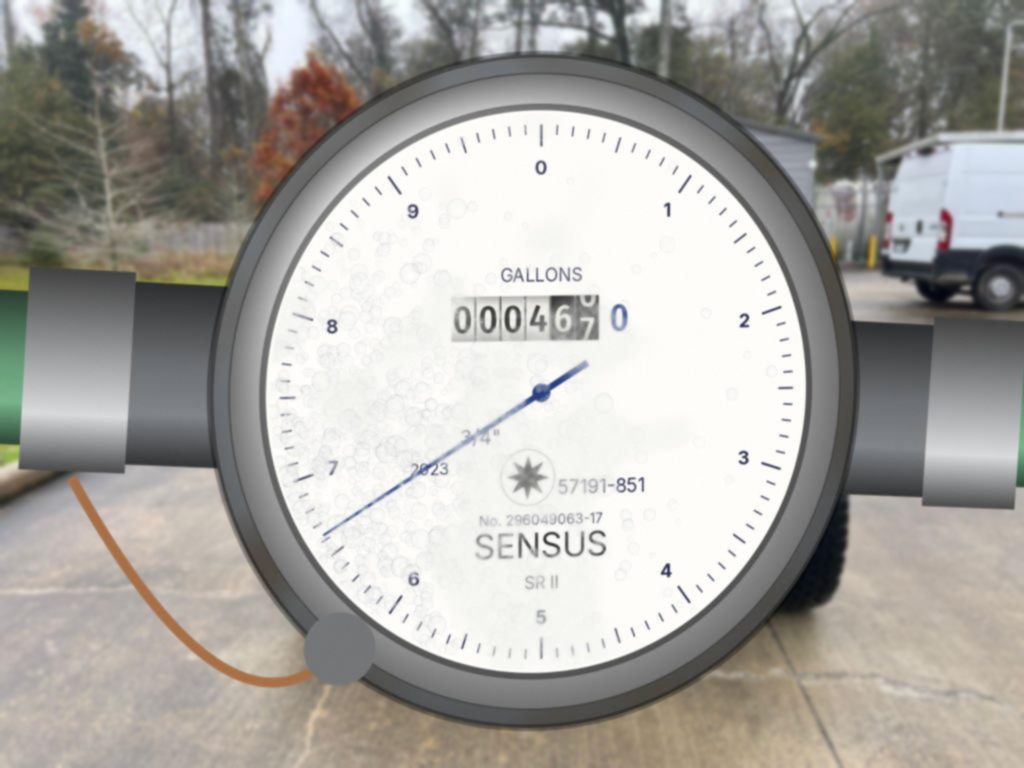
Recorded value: 4666.6; gal
